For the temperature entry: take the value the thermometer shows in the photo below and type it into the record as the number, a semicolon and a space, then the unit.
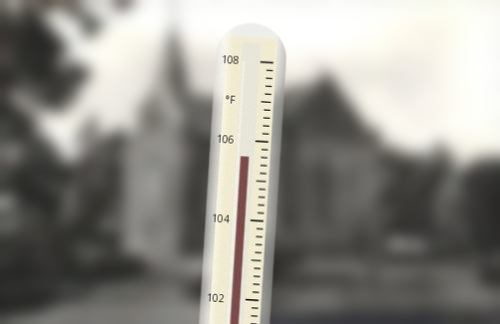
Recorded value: 105.6; °F
